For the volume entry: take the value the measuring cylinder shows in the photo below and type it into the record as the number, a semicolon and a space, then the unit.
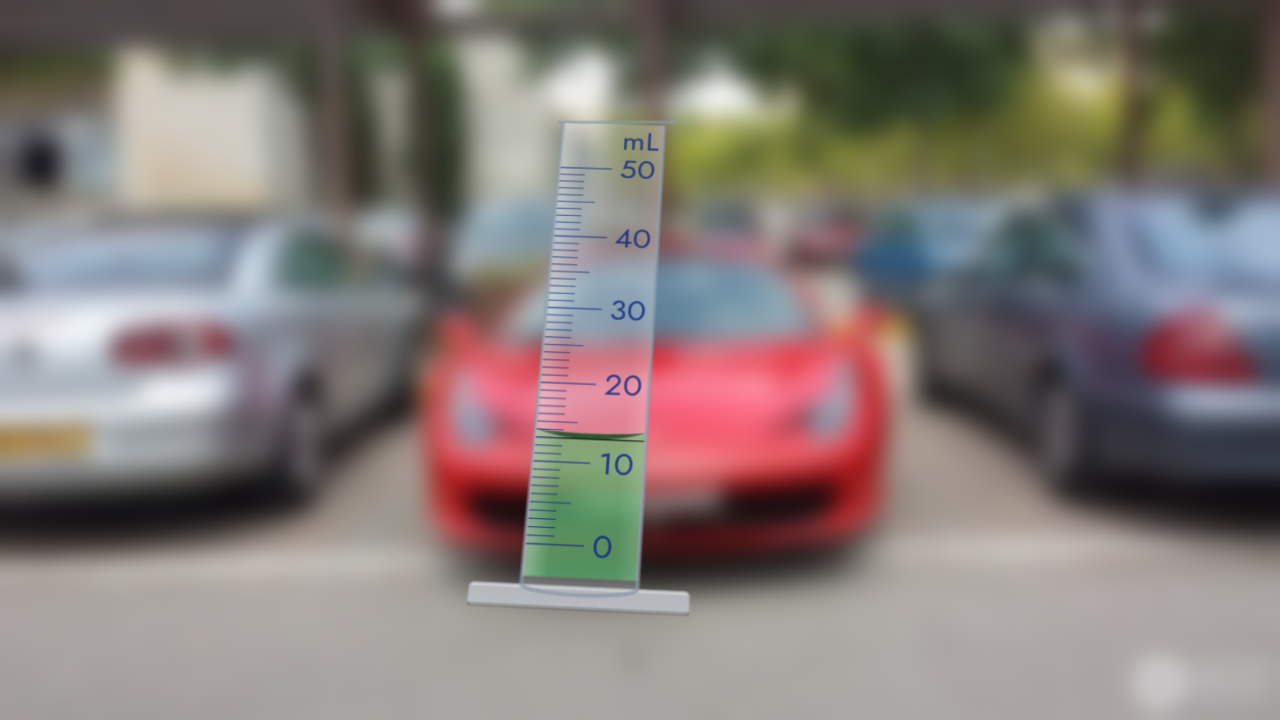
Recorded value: 13; mL
